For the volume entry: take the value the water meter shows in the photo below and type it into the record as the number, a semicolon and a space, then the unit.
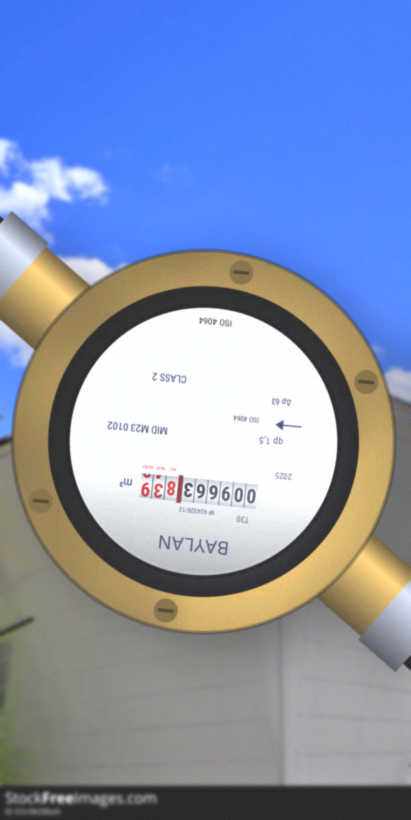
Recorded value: 9663.839; m³
